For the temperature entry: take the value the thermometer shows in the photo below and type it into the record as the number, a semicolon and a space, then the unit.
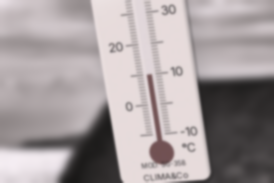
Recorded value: 10; °C
